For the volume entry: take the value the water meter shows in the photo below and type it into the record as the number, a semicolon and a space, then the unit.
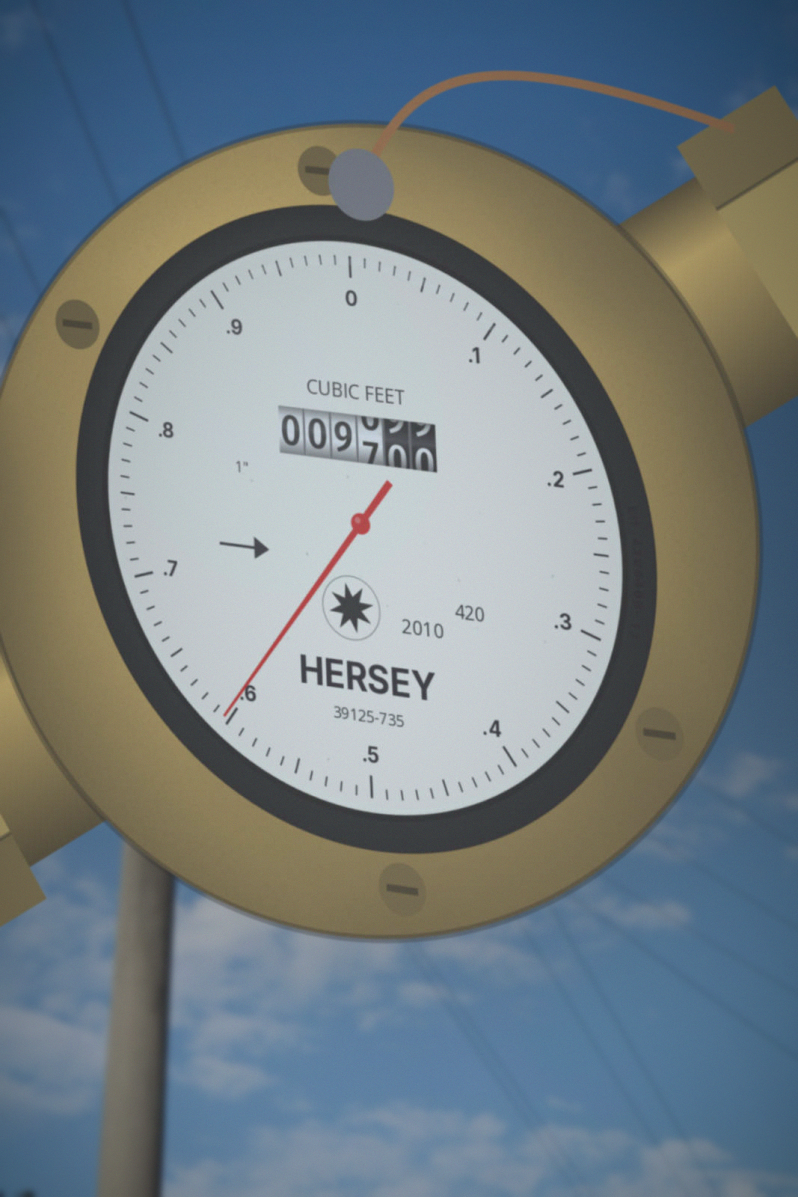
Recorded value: 9699.60; ft³
